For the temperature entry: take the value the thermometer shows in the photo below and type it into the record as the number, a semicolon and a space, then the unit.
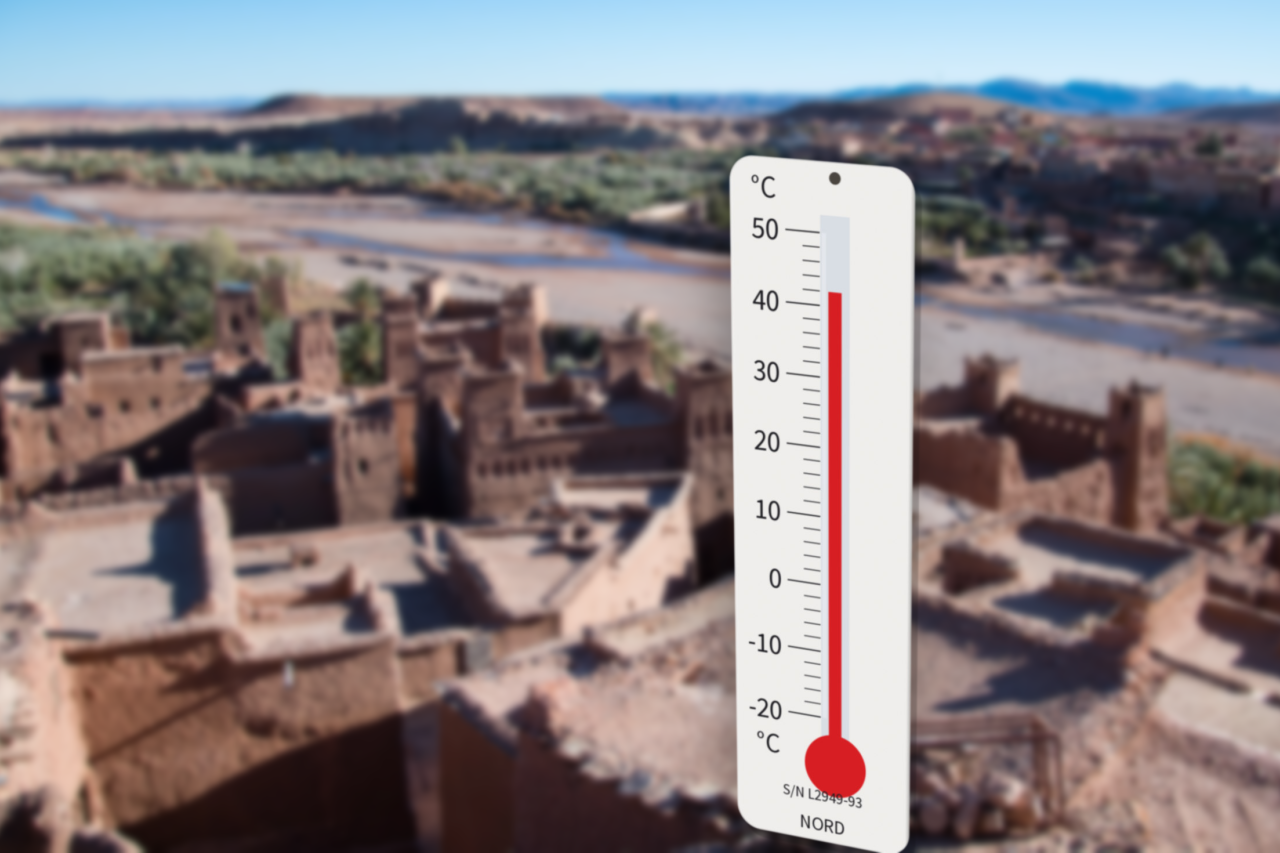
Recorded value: 42; °C
